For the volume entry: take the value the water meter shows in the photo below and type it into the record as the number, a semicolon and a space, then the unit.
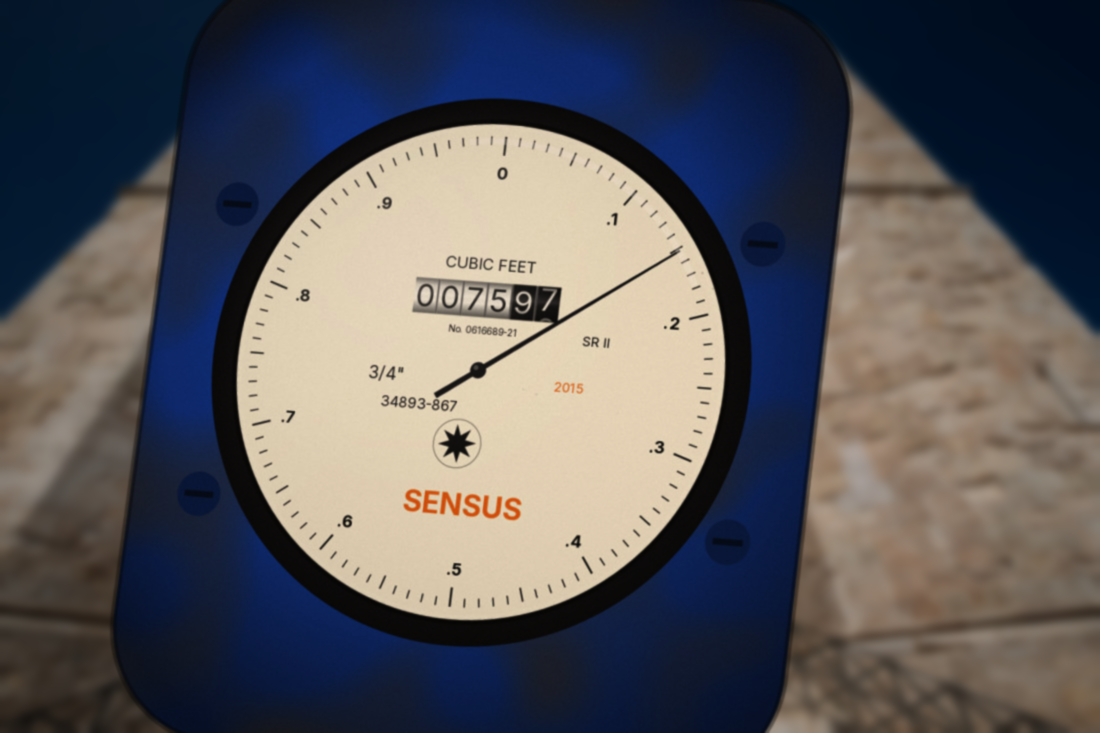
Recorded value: 7597.15; ft³
